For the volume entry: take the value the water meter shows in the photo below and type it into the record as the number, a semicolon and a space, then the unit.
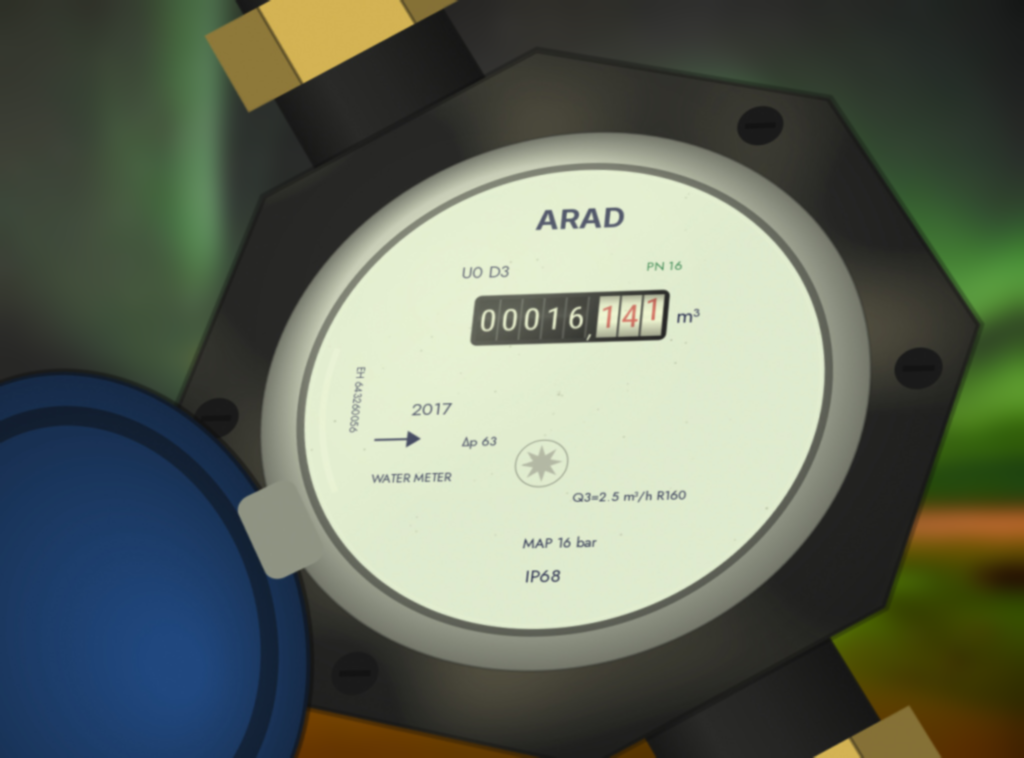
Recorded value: 16.141; m³
